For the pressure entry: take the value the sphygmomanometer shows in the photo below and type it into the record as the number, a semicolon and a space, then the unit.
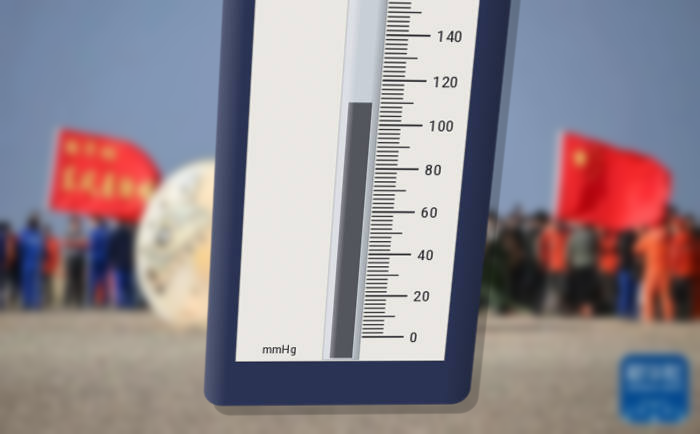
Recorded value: 110; mmHg
